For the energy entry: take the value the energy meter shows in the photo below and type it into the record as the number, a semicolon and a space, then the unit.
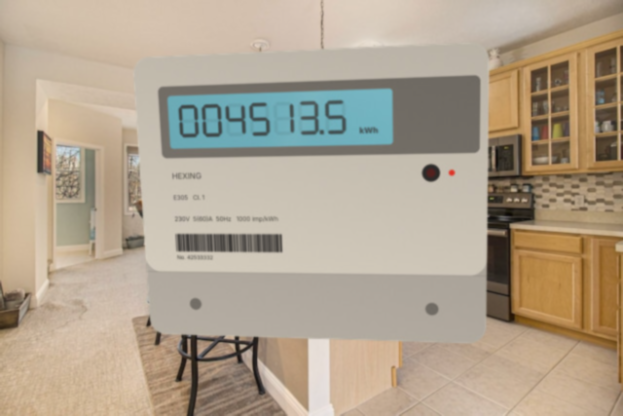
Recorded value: 4513.5; kWh
